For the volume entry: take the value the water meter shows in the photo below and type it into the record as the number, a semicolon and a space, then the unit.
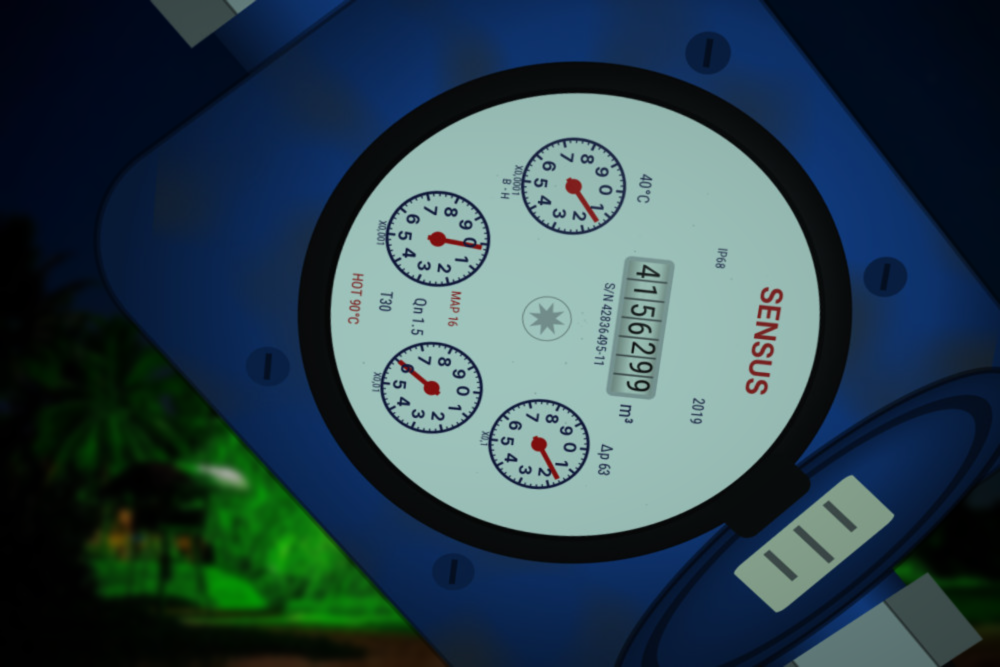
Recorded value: 4156299.1601; m³
